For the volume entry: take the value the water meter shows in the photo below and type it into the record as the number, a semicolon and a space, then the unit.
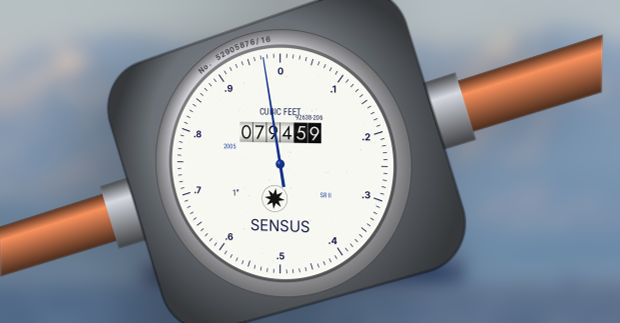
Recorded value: 79458.97; ft³
